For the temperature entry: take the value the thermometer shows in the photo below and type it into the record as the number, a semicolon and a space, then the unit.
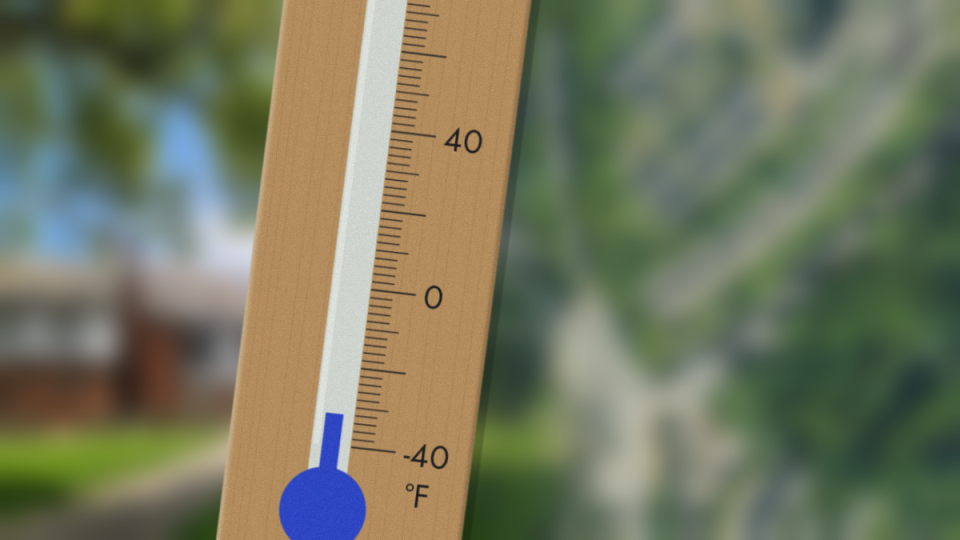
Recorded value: -32; °F
